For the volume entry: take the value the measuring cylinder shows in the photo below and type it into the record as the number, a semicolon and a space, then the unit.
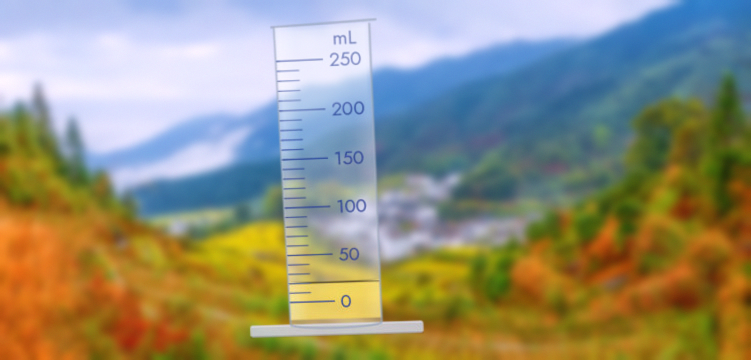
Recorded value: 20; mL
